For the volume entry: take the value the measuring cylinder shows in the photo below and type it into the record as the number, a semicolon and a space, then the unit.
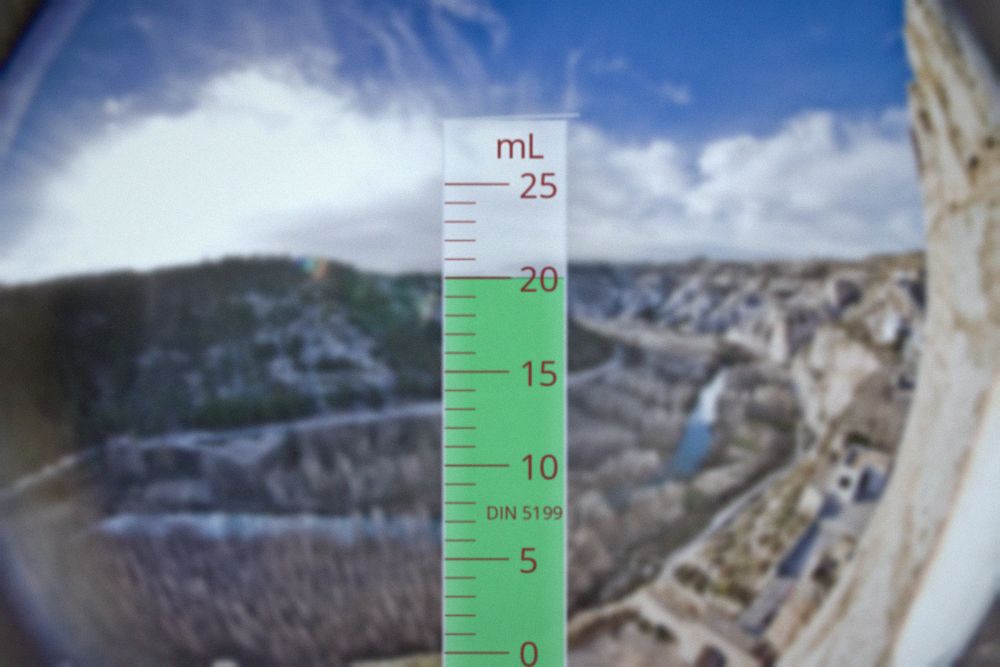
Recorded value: 20; mL
